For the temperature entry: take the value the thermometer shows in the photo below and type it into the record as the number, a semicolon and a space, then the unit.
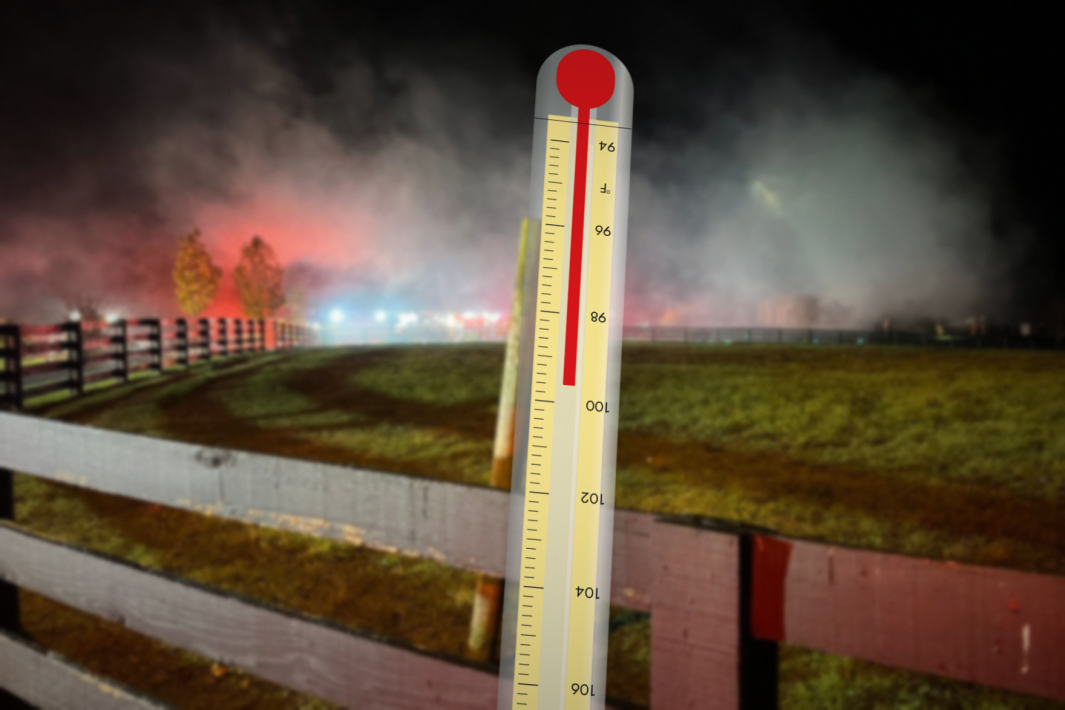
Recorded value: 99.6; °F
